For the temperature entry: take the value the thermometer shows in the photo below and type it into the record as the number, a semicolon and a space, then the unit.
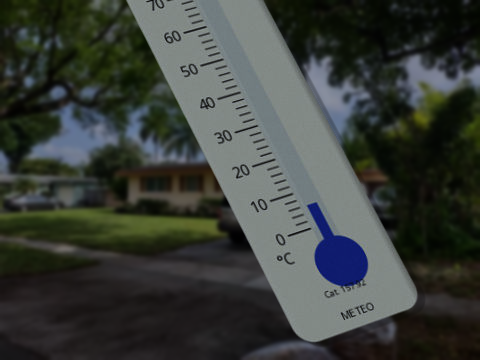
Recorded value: 6; °C
